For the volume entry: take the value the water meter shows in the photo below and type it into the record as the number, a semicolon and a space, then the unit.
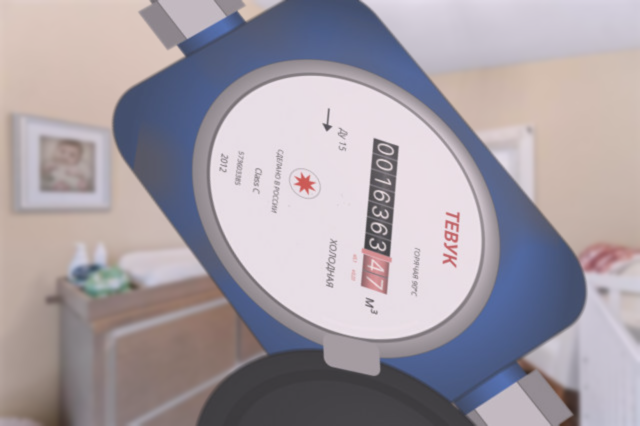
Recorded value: 16363.47; m³
